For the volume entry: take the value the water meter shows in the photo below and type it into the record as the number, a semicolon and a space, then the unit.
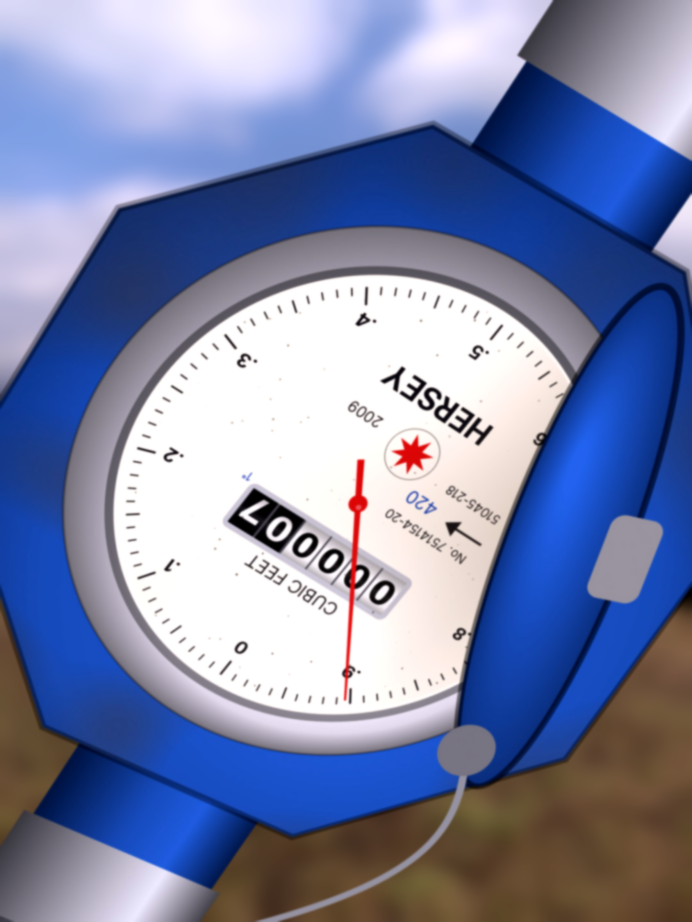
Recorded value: 6.90; ft³
